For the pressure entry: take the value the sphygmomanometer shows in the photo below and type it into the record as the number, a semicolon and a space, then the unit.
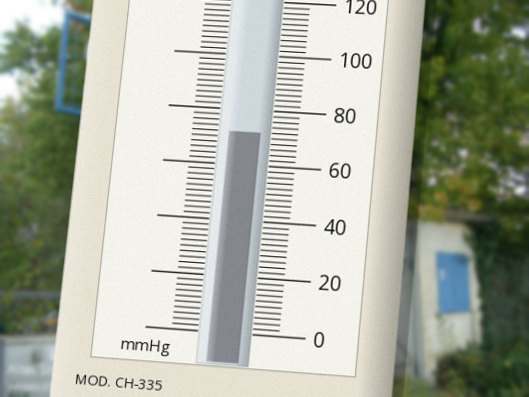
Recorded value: 72; mmHg
